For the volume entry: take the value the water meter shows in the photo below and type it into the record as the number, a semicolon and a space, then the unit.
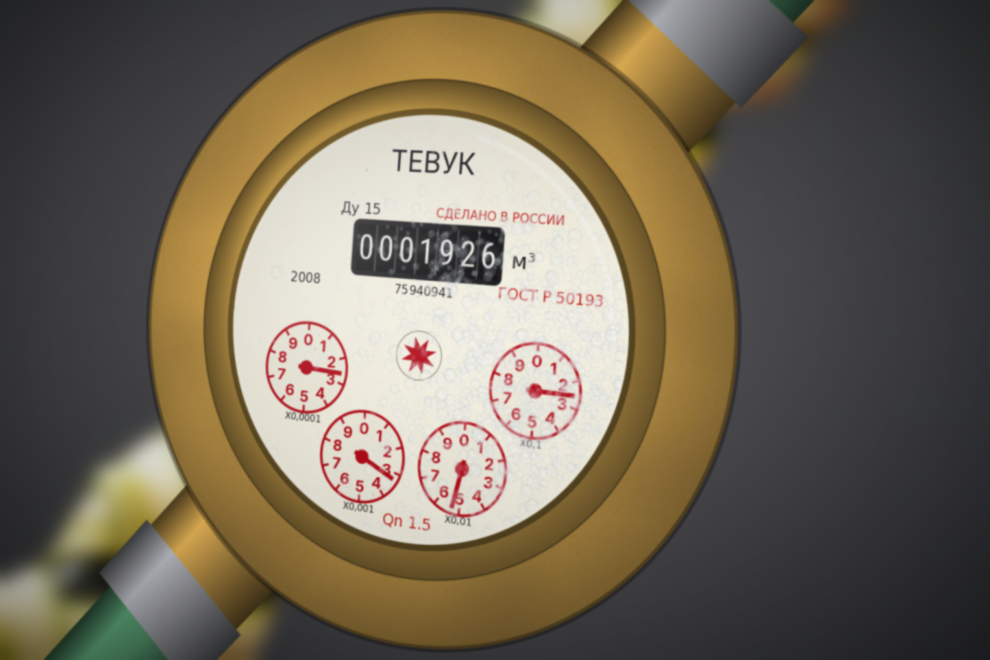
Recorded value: 1926.2532; m³
